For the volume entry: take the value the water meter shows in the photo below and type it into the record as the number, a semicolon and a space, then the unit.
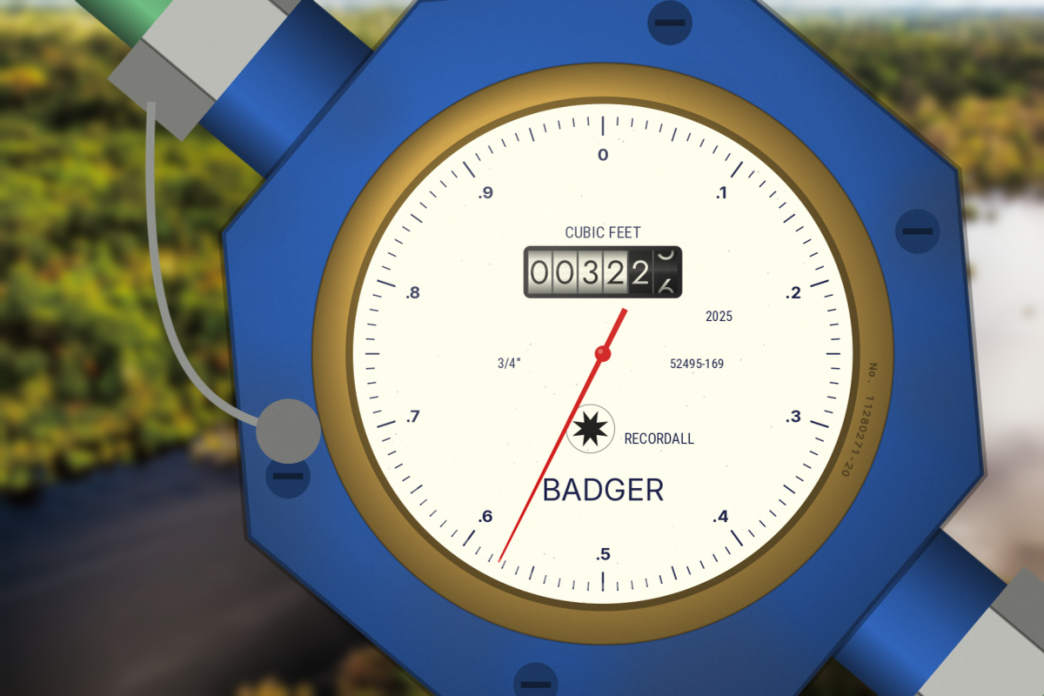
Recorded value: 3225.57; ft³
